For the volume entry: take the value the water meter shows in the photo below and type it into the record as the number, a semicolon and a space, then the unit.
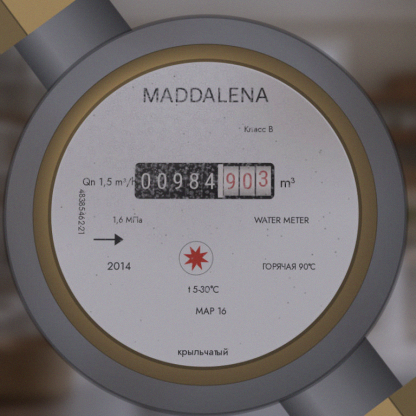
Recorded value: 984.903; m³
